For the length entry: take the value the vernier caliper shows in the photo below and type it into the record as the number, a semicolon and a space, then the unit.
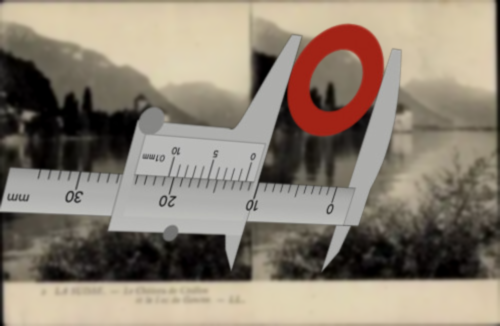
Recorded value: 11.6; mm
